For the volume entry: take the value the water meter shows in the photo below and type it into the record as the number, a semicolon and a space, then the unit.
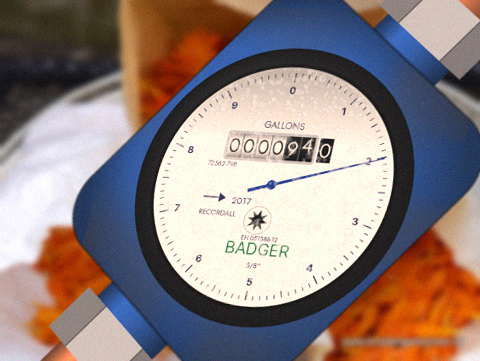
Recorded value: 942.0; gal
